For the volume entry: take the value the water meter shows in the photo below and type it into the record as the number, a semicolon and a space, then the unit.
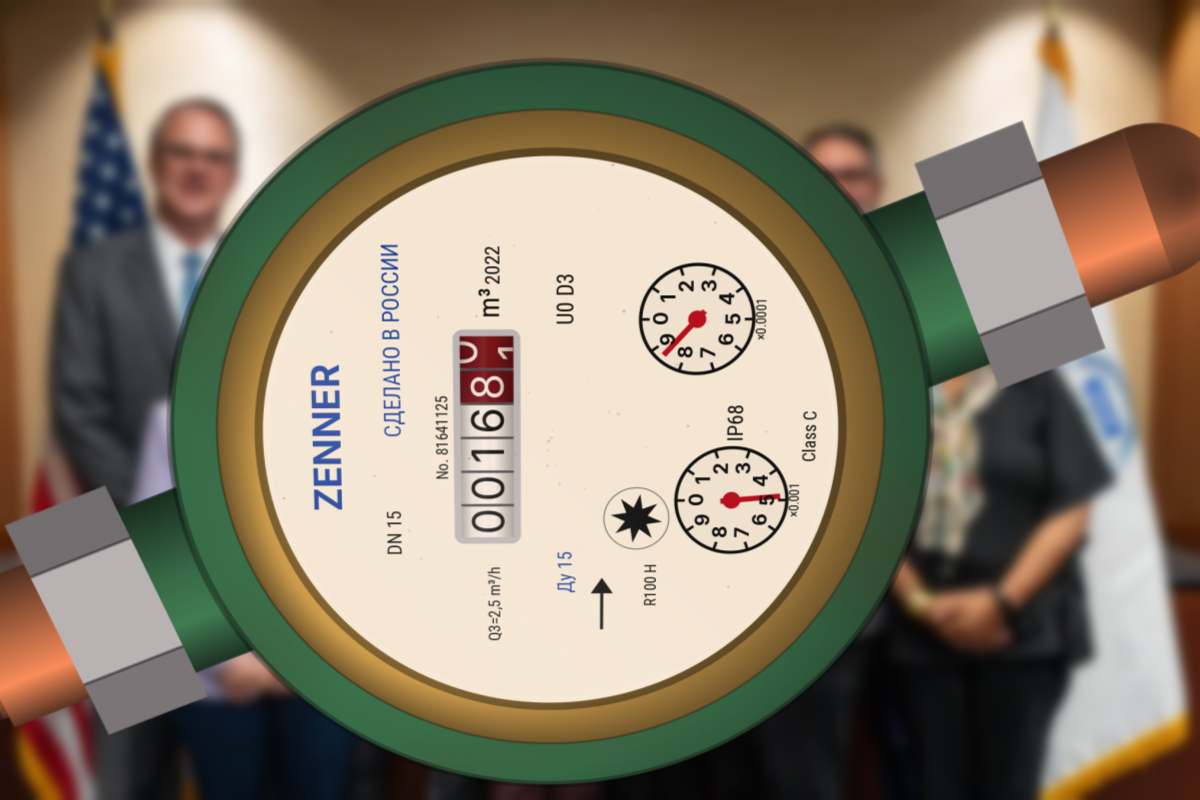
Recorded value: 16.8048; m³
